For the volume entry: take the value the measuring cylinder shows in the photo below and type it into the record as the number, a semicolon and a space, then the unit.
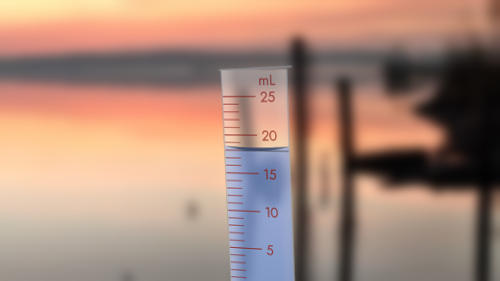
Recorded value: 18; mL
